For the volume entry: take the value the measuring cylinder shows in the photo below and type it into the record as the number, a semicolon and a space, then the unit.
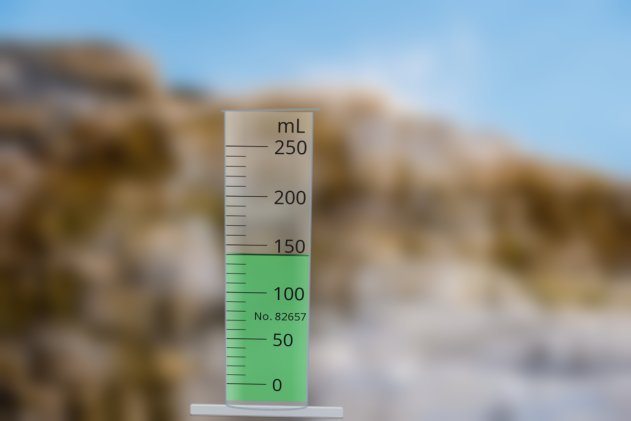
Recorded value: 140; mL
